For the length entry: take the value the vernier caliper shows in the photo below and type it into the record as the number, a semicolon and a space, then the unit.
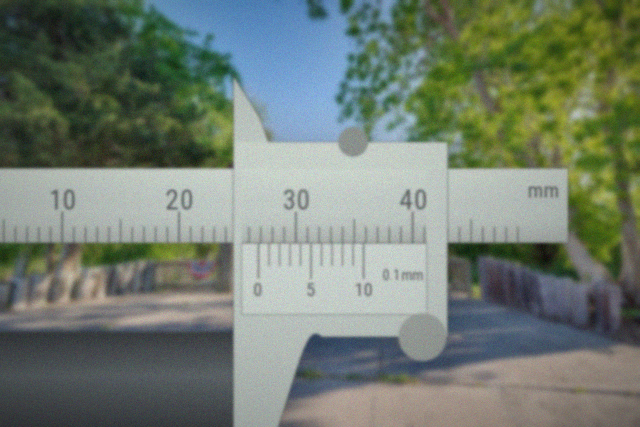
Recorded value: 26.8; mm
